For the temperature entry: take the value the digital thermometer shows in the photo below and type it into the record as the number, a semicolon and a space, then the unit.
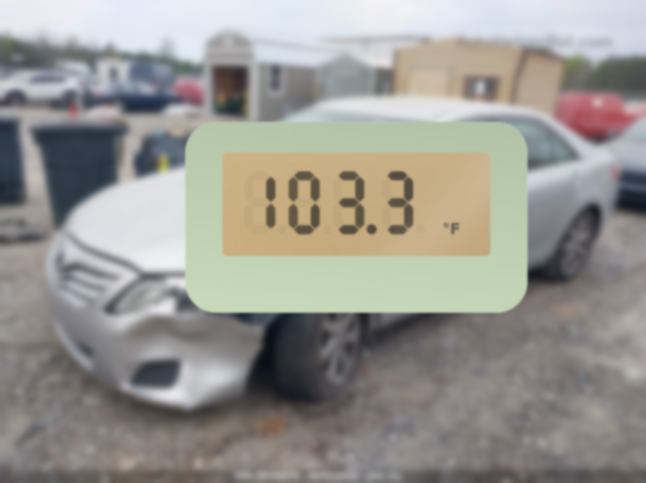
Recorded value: 103.3; °F
